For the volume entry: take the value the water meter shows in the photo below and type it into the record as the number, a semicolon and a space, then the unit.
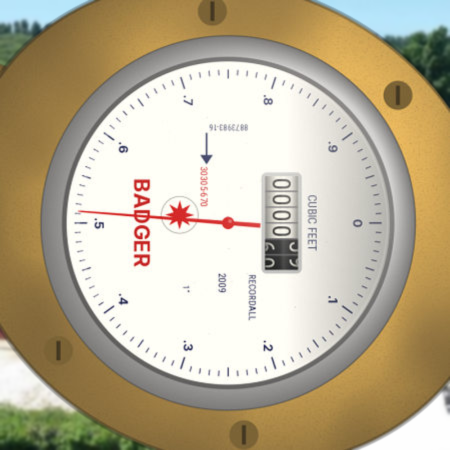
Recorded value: 59.51; ft³
